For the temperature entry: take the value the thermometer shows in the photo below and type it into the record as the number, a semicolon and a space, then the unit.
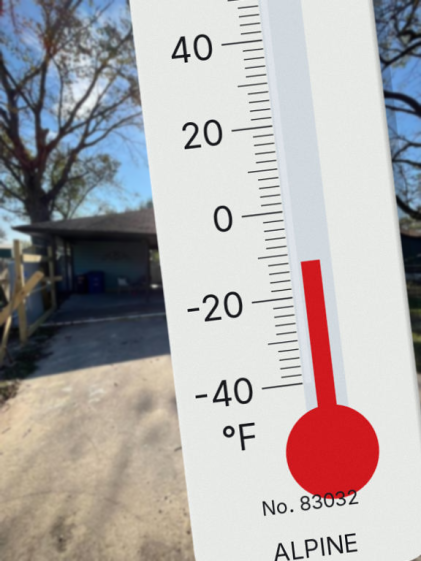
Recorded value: -12; °F
